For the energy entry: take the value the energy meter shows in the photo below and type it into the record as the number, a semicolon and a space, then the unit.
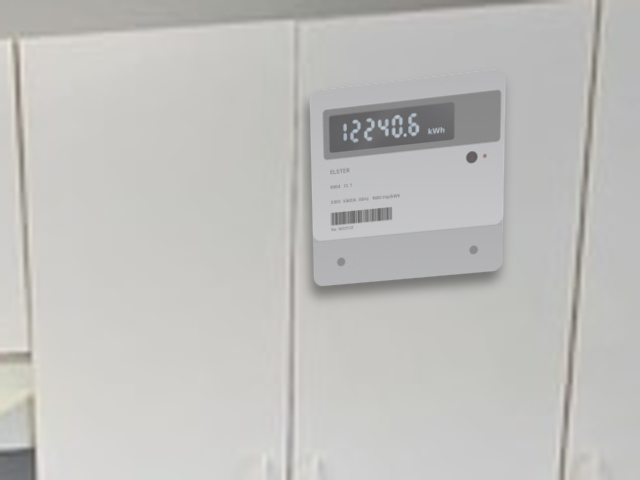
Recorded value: 12240.6; kWh
